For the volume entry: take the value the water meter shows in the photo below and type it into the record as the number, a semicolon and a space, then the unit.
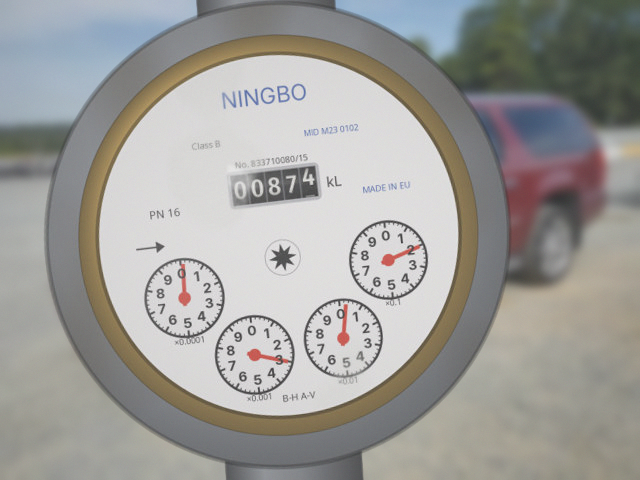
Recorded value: 874.2030; kL
